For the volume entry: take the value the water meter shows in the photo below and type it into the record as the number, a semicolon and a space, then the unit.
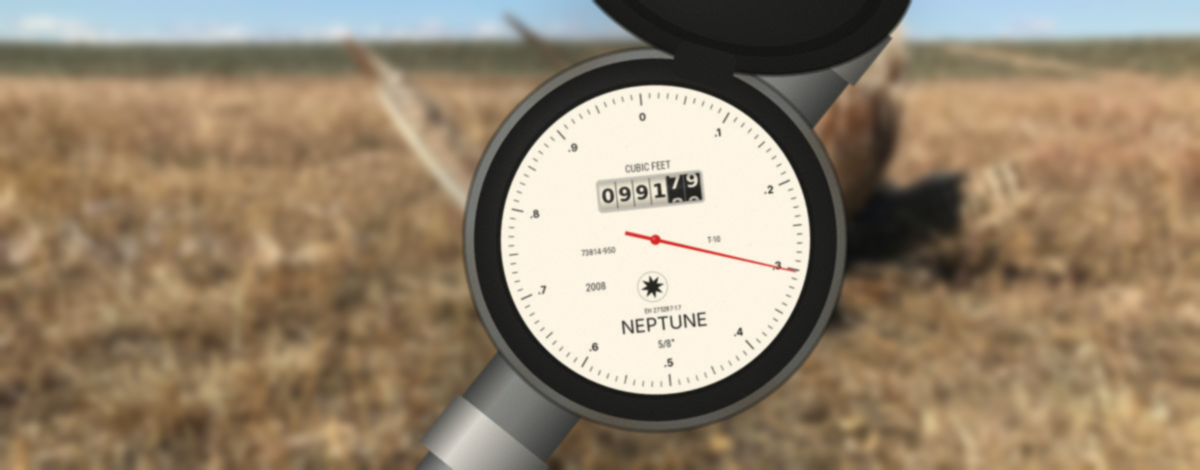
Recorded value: 99179.30; ft³
